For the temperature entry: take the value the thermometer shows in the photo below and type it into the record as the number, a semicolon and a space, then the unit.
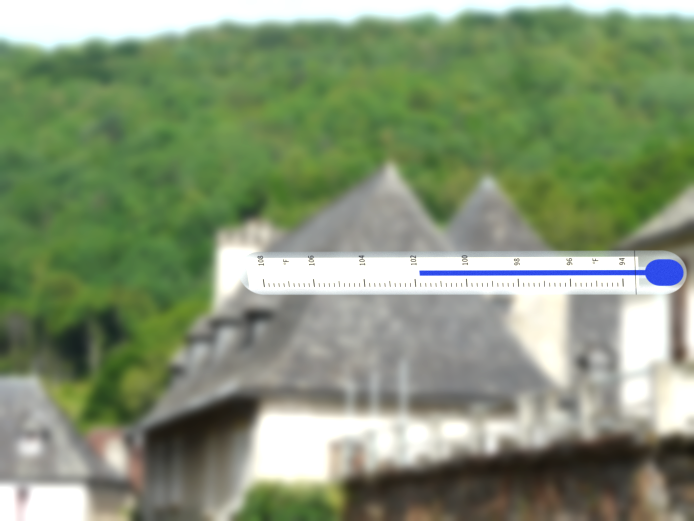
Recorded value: 101.8; °F
